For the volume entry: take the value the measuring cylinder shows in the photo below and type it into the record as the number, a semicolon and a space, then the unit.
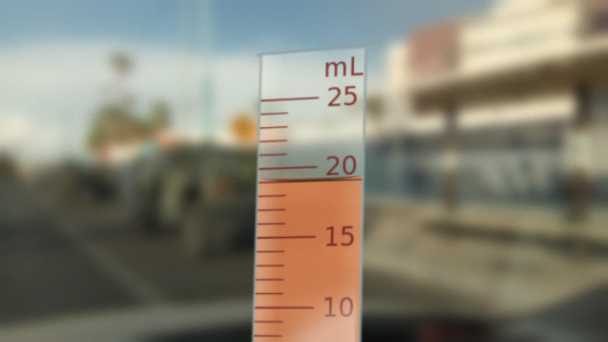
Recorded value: 19; mL
